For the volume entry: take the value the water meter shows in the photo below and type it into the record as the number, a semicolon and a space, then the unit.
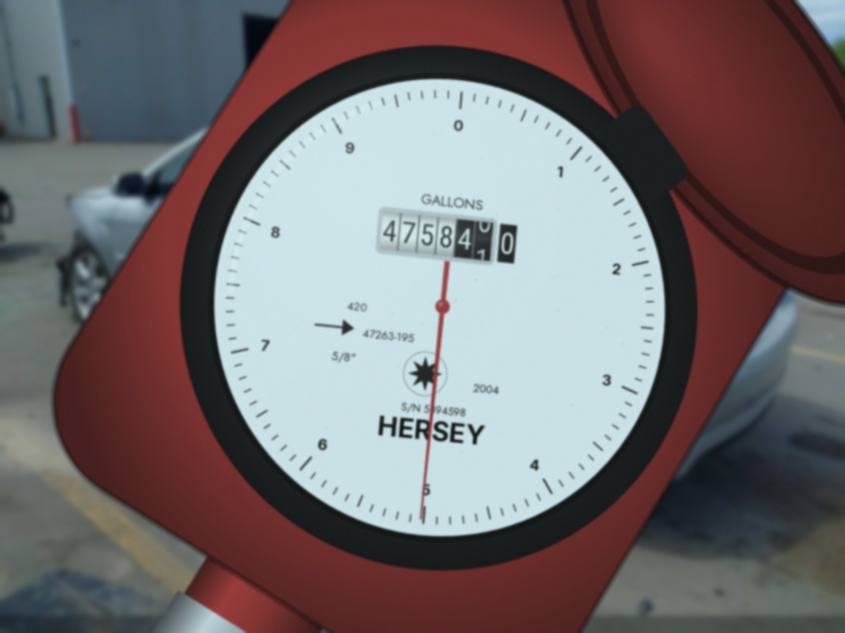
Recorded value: 4758405.0; gal
